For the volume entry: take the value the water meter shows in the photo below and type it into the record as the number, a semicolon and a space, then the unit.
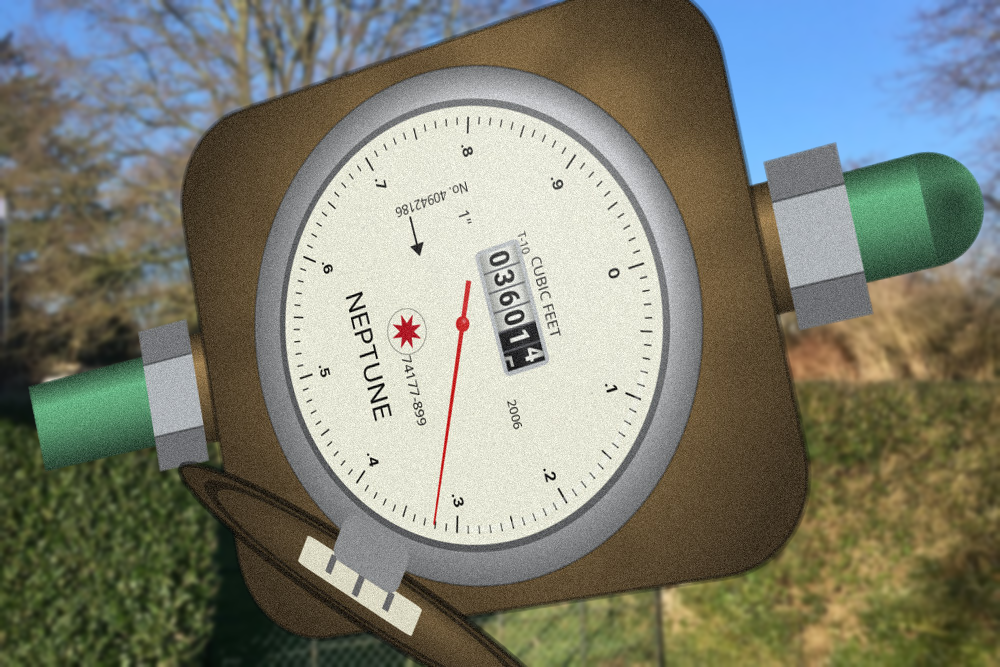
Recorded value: 36014.32; ft³
